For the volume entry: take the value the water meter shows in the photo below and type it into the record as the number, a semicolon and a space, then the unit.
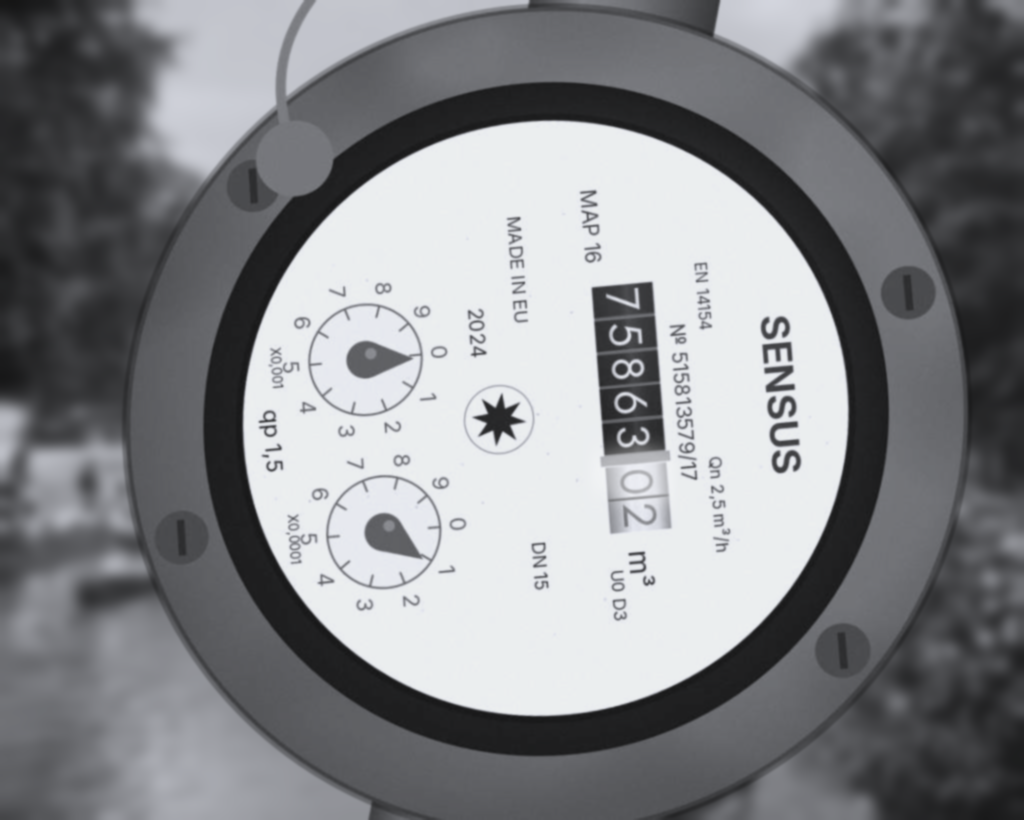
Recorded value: 75863.0201; m³
